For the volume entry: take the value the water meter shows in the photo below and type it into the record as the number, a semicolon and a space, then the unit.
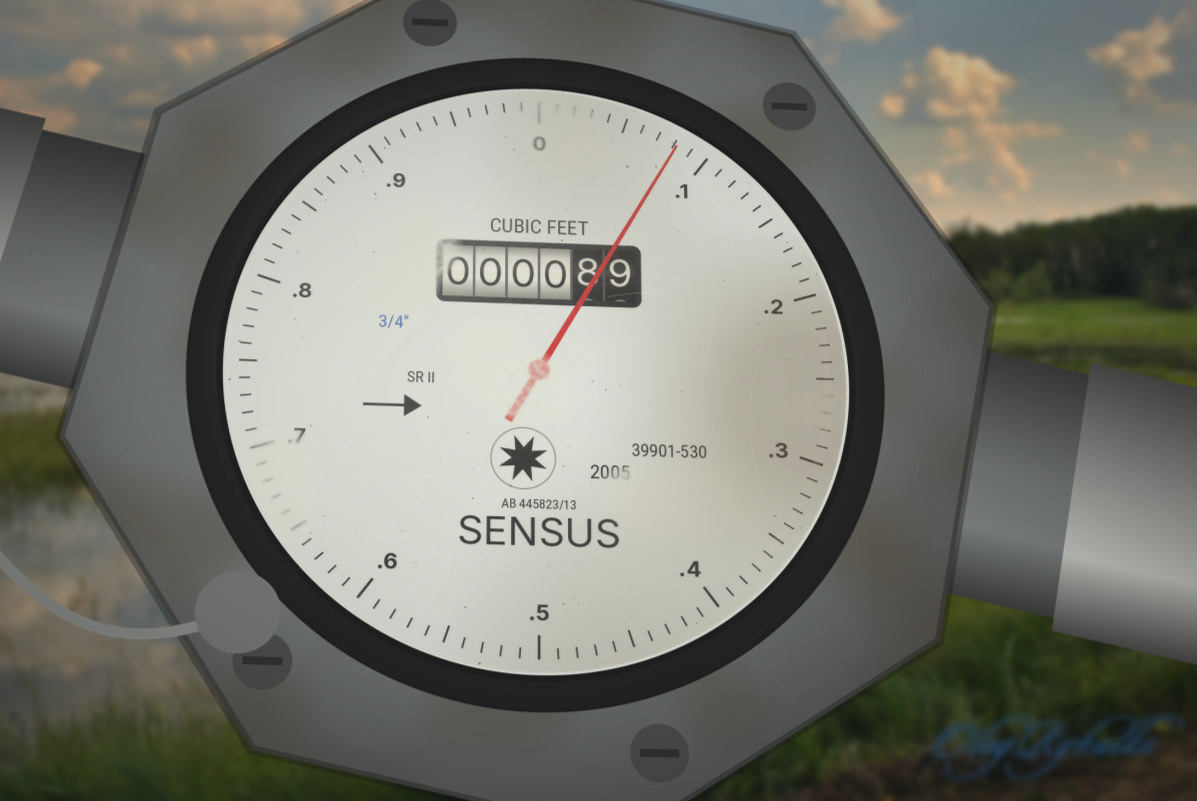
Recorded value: 89.08; ft³
